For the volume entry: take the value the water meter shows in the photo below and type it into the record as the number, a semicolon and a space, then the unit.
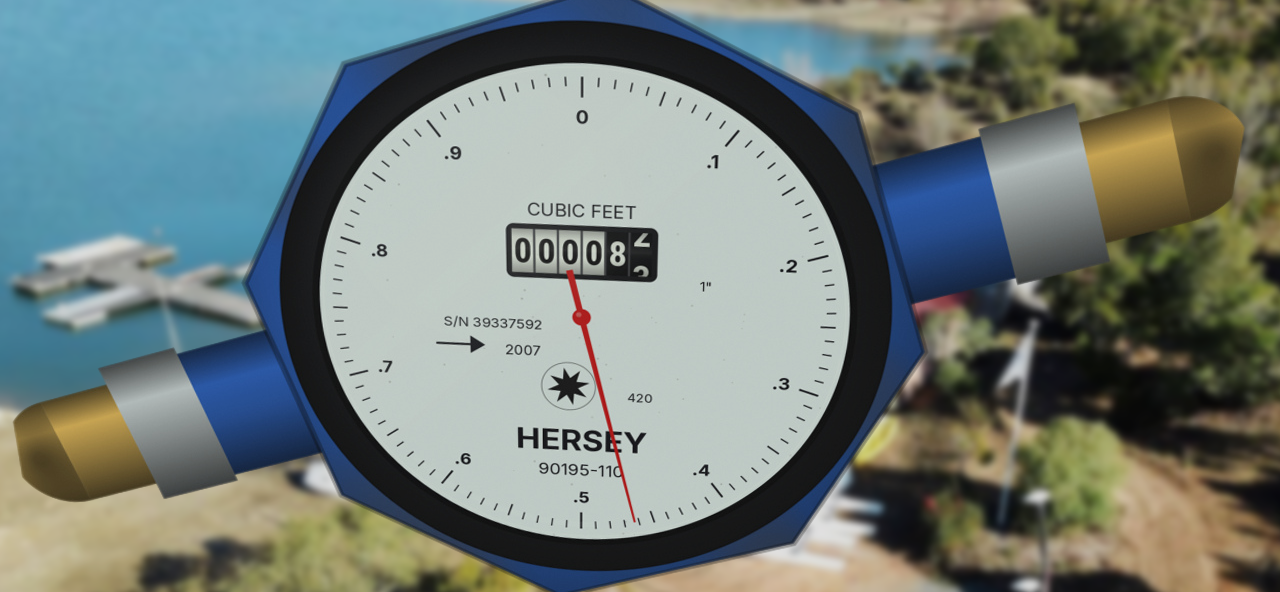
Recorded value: 82.46; ft³
